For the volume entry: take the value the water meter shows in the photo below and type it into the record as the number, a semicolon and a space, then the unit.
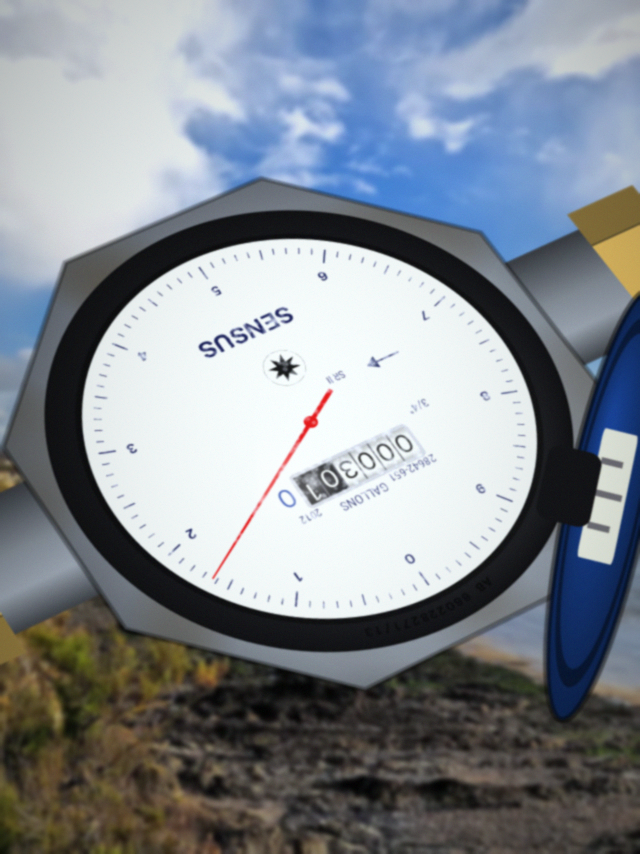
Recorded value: 3011.6; gal
